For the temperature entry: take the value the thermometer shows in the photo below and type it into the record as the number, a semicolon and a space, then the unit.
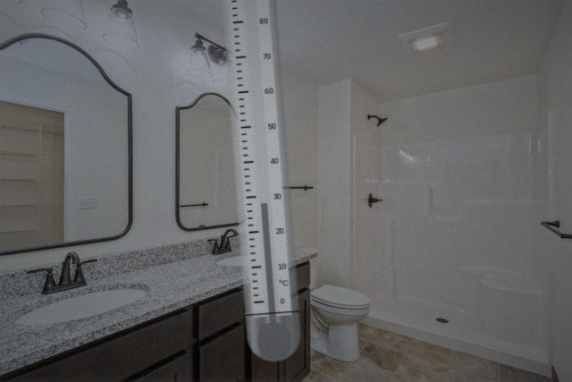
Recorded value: 28; °C
